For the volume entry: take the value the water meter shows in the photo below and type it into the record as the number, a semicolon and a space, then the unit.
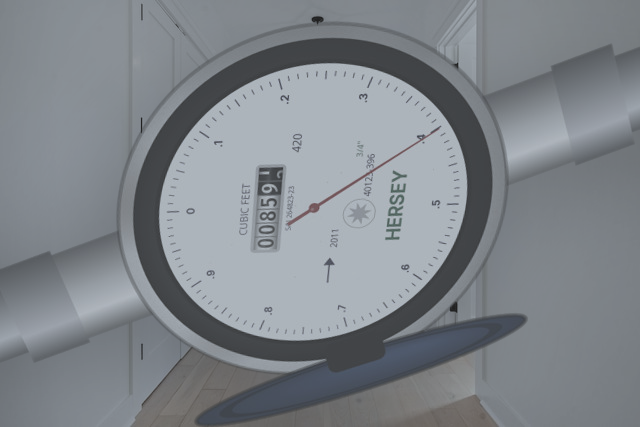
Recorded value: 8591.40; ft³
